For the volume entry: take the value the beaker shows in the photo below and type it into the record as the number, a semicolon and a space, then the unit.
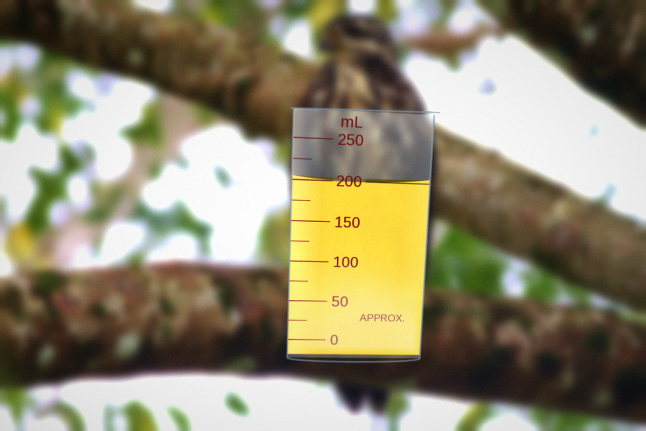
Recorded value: 200; mL
